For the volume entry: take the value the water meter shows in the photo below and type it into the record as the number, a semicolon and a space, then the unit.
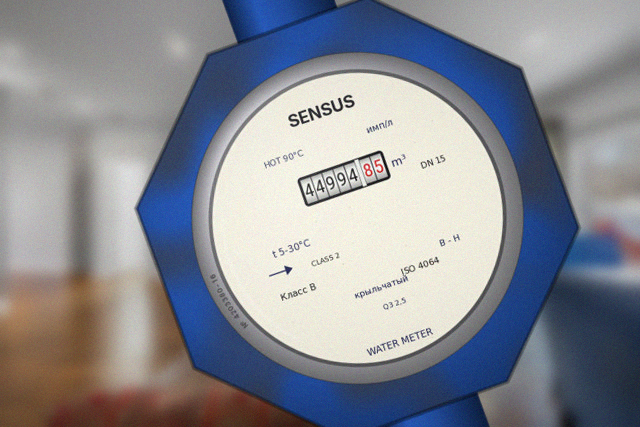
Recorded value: 44994.85; m³
